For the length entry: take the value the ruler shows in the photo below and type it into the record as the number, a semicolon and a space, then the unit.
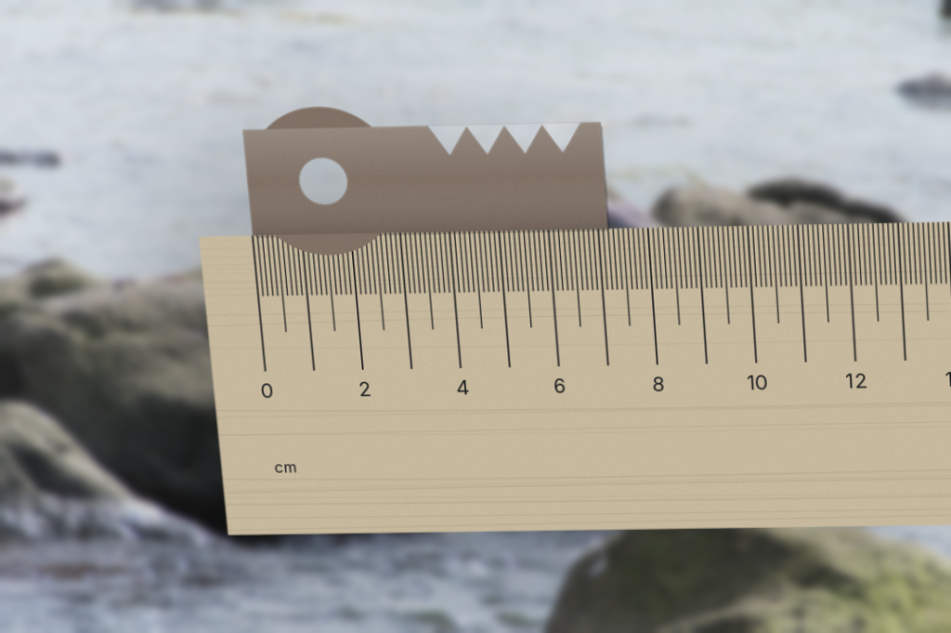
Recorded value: 7.2; cm
